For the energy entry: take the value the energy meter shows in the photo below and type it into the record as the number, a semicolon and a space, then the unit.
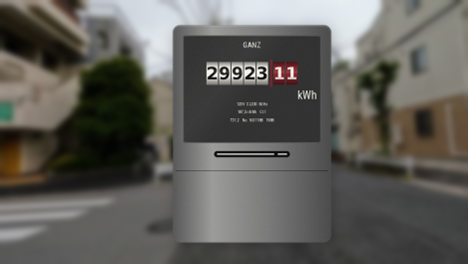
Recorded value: 29923.11; kWh
